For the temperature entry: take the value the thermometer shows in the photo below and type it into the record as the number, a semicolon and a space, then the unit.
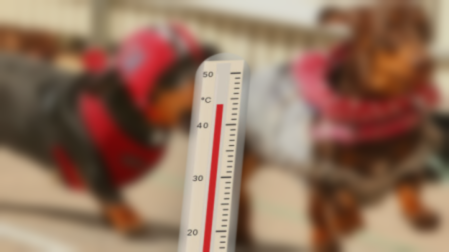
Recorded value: 44; °C
